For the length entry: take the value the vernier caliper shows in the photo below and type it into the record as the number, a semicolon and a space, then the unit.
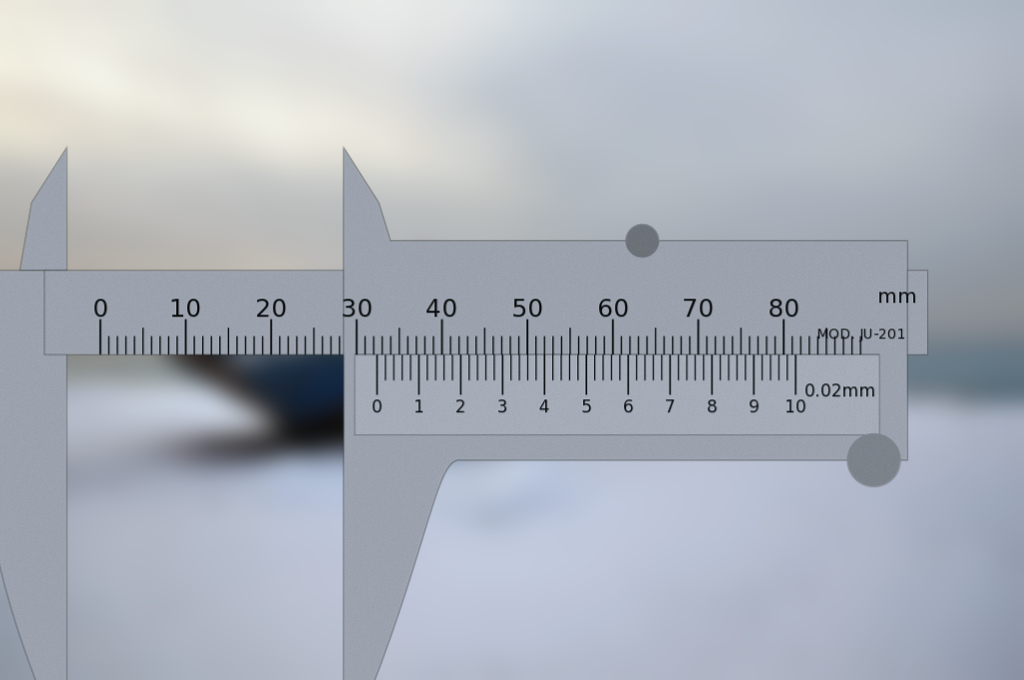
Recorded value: 32.4; mm
